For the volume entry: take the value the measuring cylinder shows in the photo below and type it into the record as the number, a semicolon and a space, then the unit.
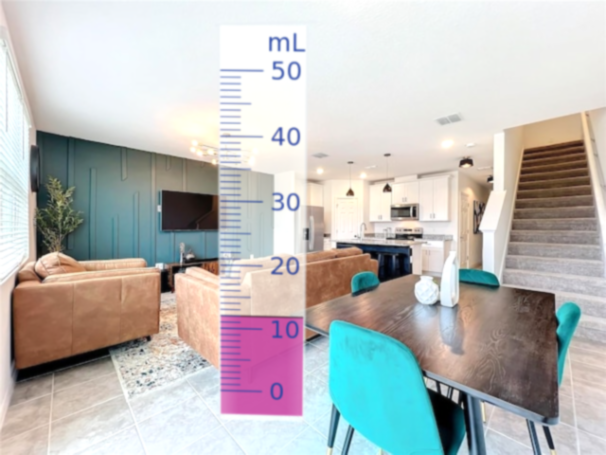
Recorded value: 12; mL
